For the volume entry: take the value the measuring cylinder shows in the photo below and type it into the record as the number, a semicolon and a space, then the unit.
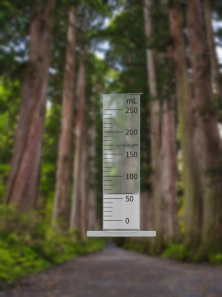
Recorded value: 60; mL
